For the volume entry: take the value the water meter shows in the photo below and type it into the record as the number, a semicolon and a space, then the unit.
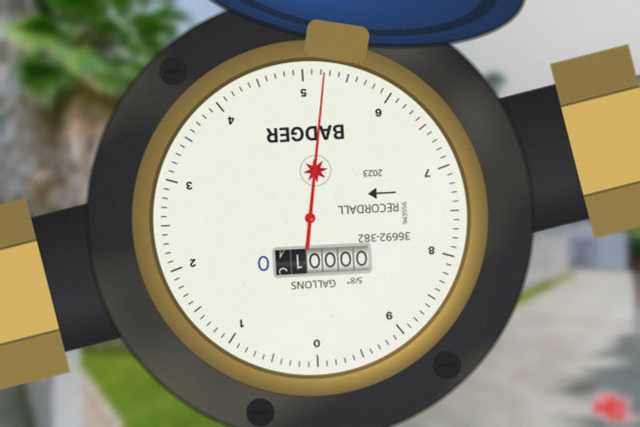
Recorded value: 135.2; gal
